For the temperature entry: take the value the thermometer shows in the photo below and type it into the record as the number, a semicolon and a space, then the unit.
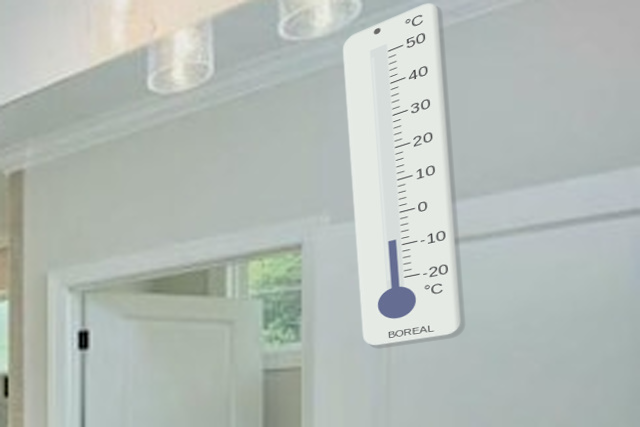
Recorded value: -8; °C
